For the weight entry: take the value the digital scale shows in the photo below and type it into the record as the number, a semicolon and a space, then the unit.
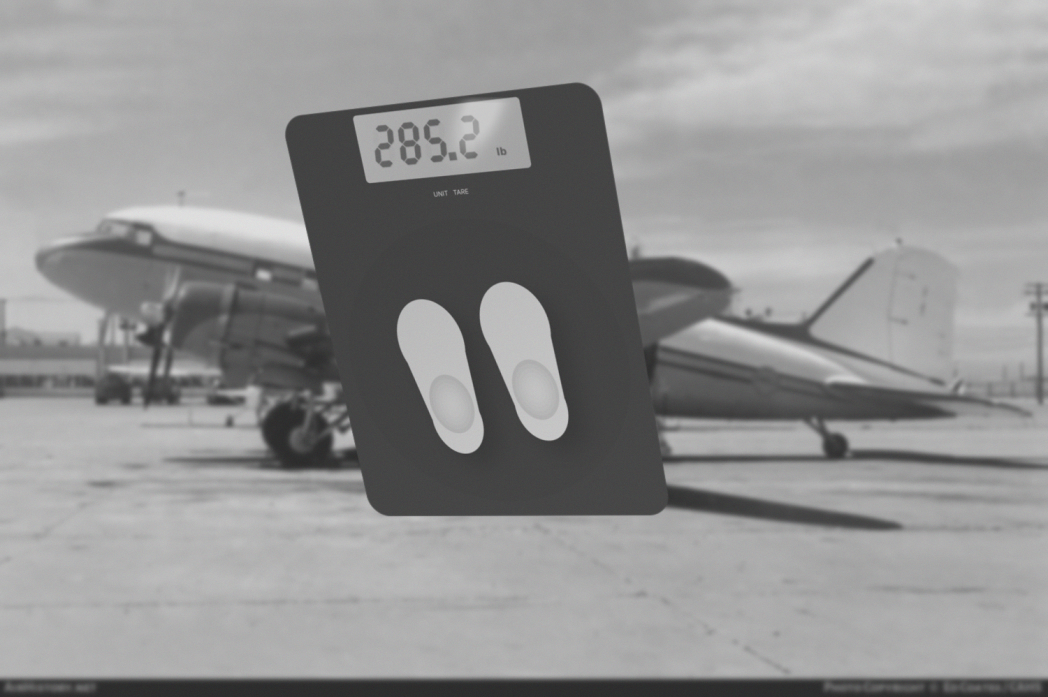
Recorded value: 285.2; lb
